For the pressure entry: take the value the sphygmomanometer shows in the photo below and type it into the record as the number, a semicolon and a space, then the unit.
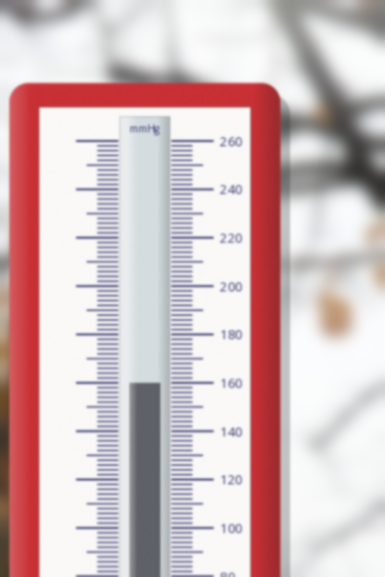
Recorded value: 160; mmHg
